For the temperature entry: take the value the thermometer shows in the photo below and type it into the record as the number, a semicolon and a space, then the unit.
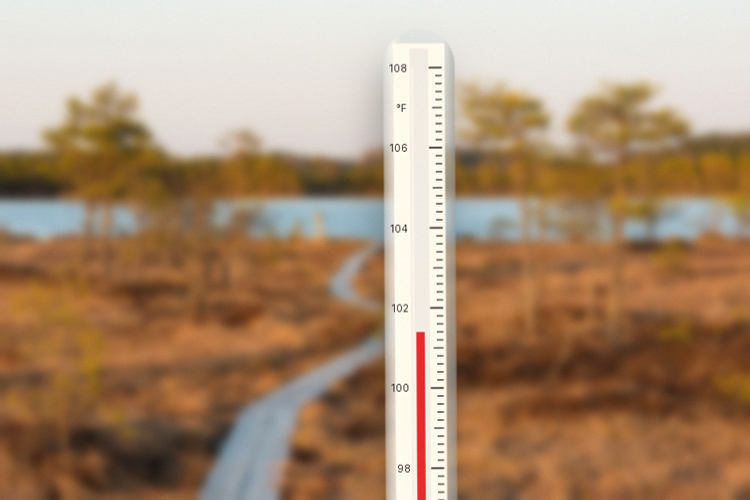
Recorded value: 101.4; °F
